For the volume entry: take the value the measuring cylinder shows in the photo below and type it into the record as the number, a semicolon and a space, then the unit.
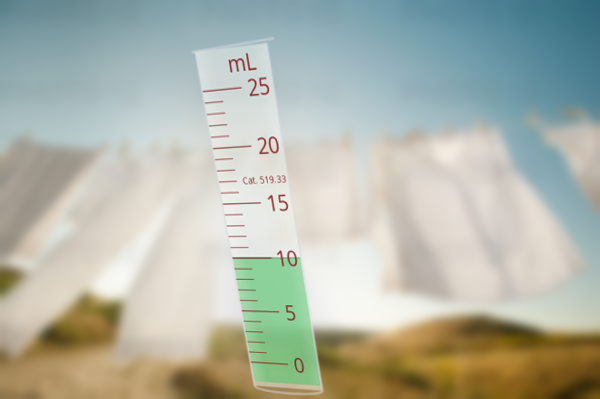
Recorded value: 10; mL
